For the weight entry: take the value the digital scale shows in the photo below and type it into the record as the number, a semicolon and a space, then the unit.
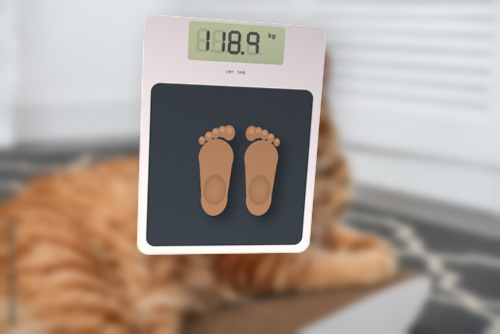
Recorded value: 118.9; kg
